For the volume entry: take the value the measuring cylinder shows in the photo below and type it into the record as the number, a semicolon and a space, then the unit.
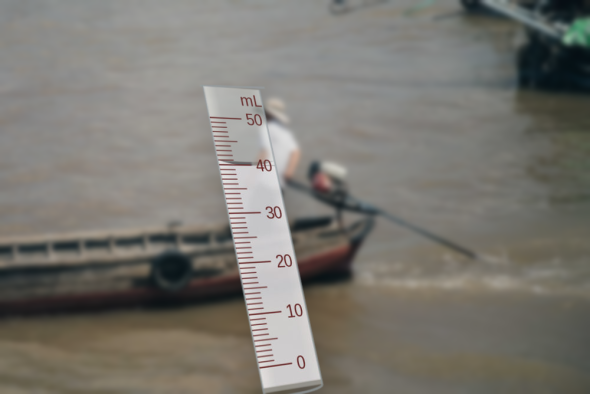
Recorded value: 40; mL
